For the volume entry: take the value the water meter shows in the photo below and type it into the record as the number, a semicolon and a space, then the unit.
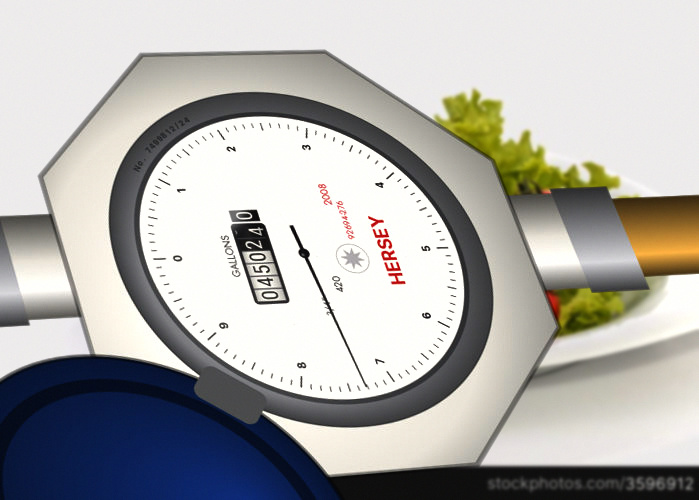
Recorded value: 450237.3; gal
